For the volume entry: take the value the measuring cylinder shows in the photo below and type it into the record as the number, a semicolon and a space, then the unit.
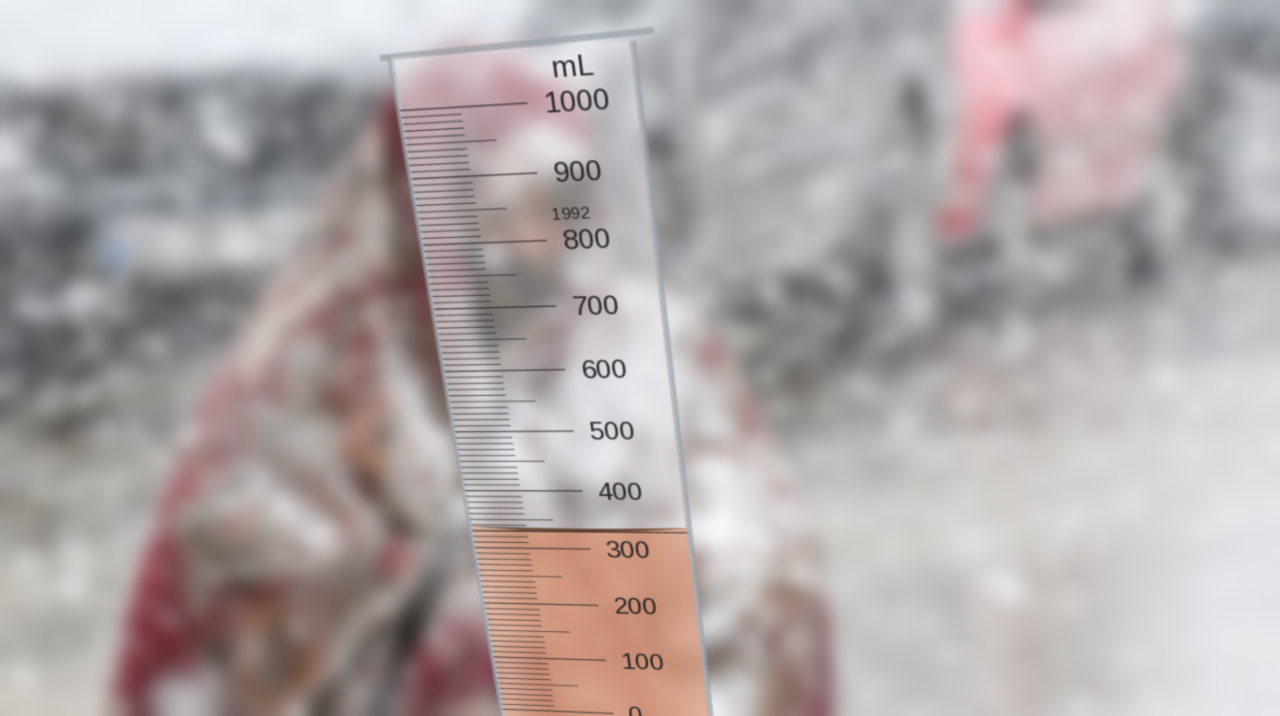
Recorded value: 330; mL
